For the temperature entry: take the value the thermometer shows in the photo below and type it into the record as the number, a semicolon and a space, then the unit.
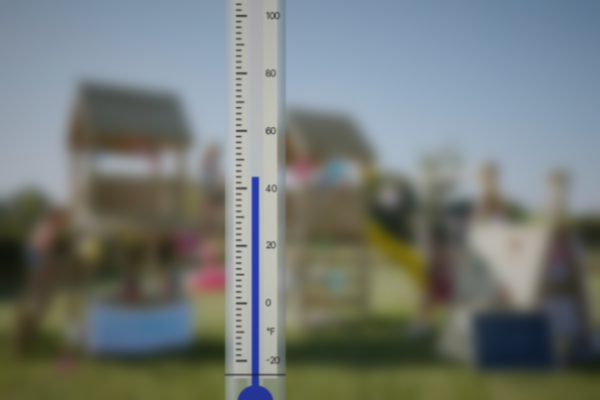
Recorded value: 44; °F
